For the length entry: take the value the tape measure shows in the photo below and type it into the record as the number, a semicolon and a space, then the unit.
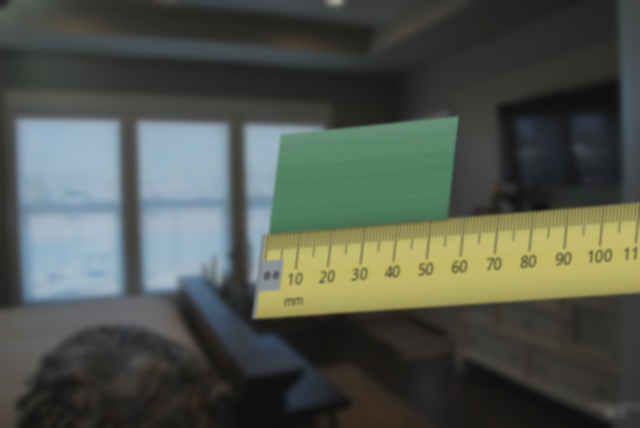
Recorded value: 55; mm
